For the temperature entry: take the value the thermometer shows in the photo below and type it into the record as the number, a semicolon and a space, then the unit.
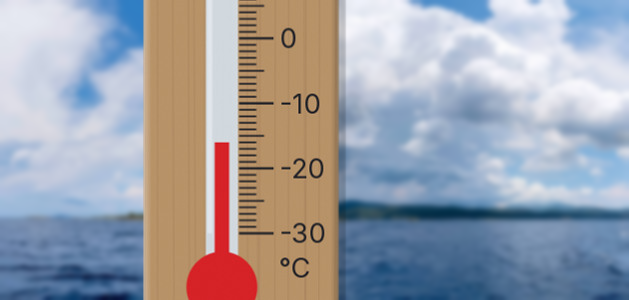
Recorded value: -16; °C
